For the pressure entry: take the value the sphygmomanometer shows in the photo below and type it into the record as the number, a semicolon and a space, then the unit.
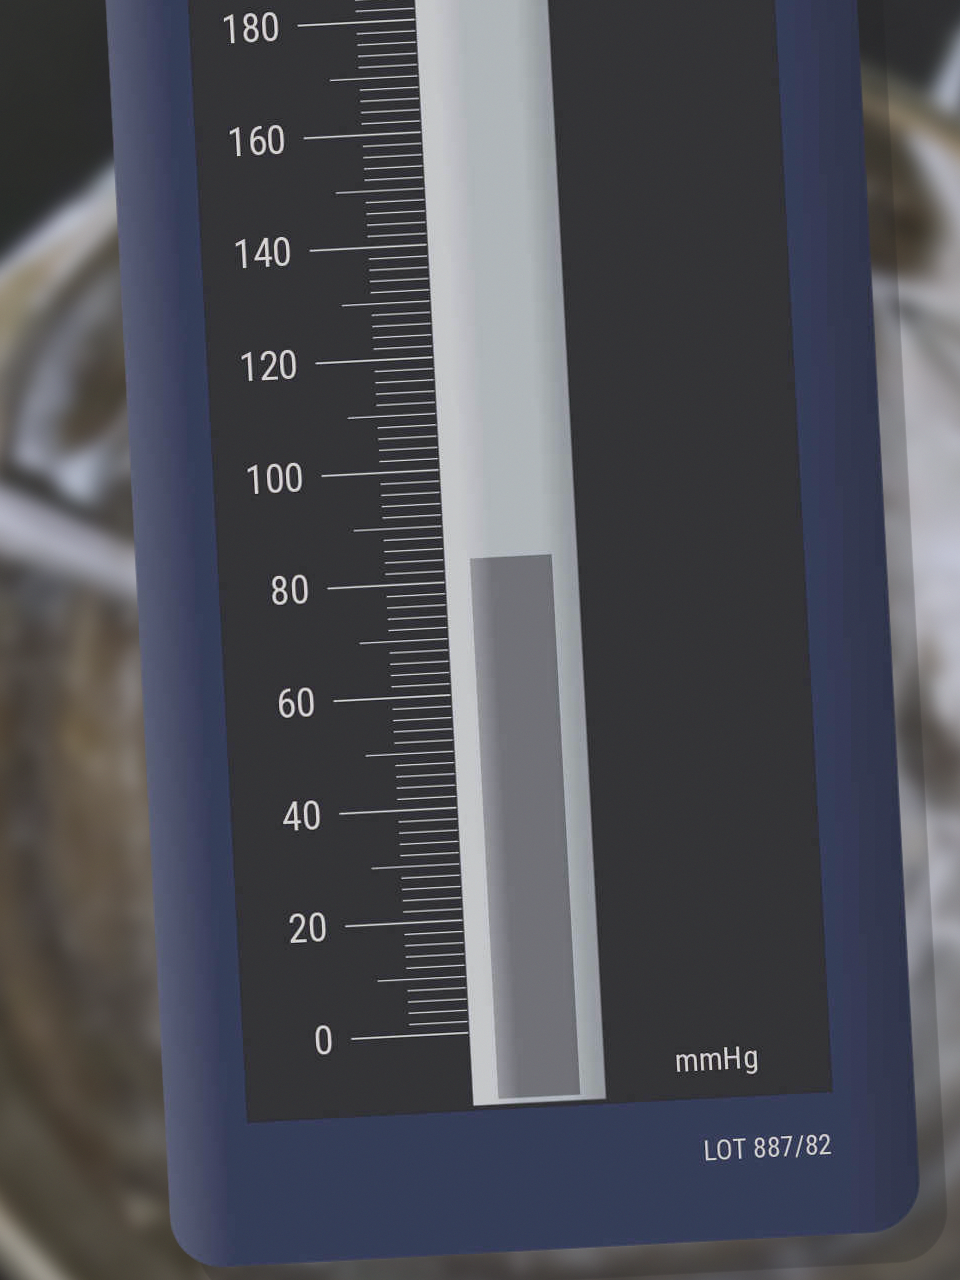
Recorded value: 84; mmHg
